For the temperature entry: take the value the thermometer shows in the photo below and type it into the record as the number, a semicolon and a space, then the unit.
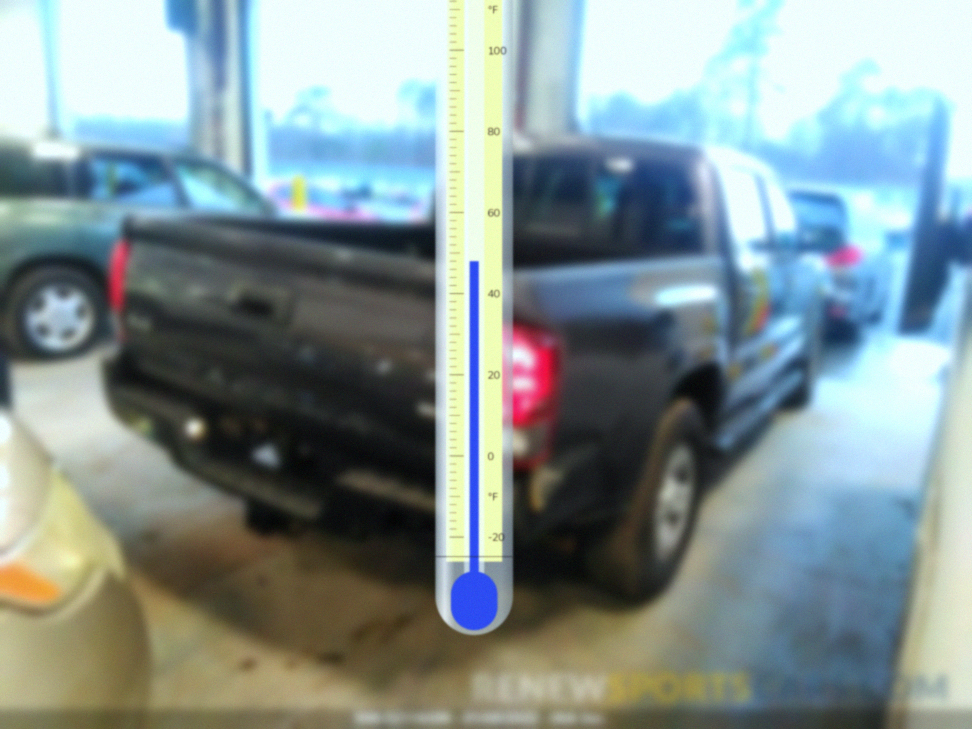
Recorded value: 48; °F
